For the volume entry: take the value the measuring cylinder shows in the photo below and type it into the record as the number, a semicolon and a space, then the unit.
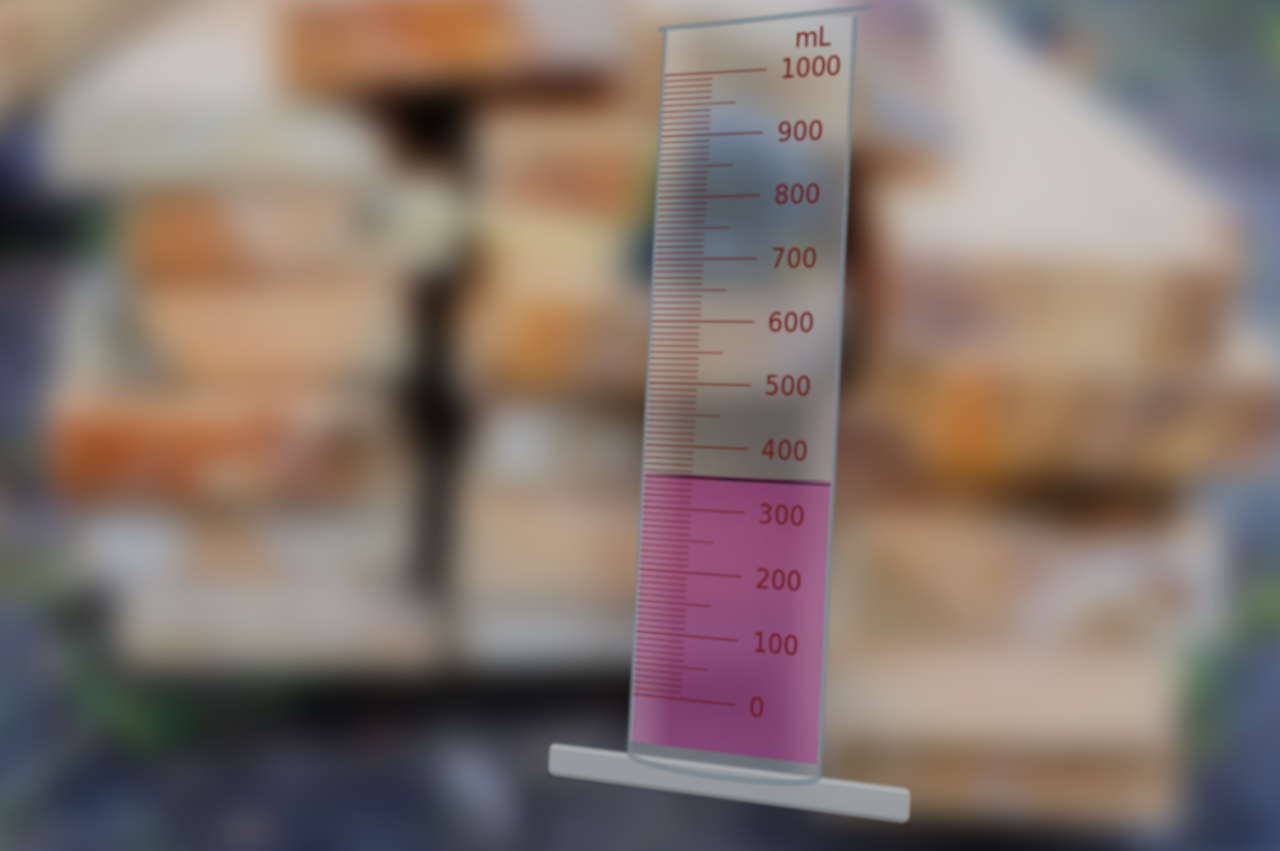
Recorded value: 350; mL
